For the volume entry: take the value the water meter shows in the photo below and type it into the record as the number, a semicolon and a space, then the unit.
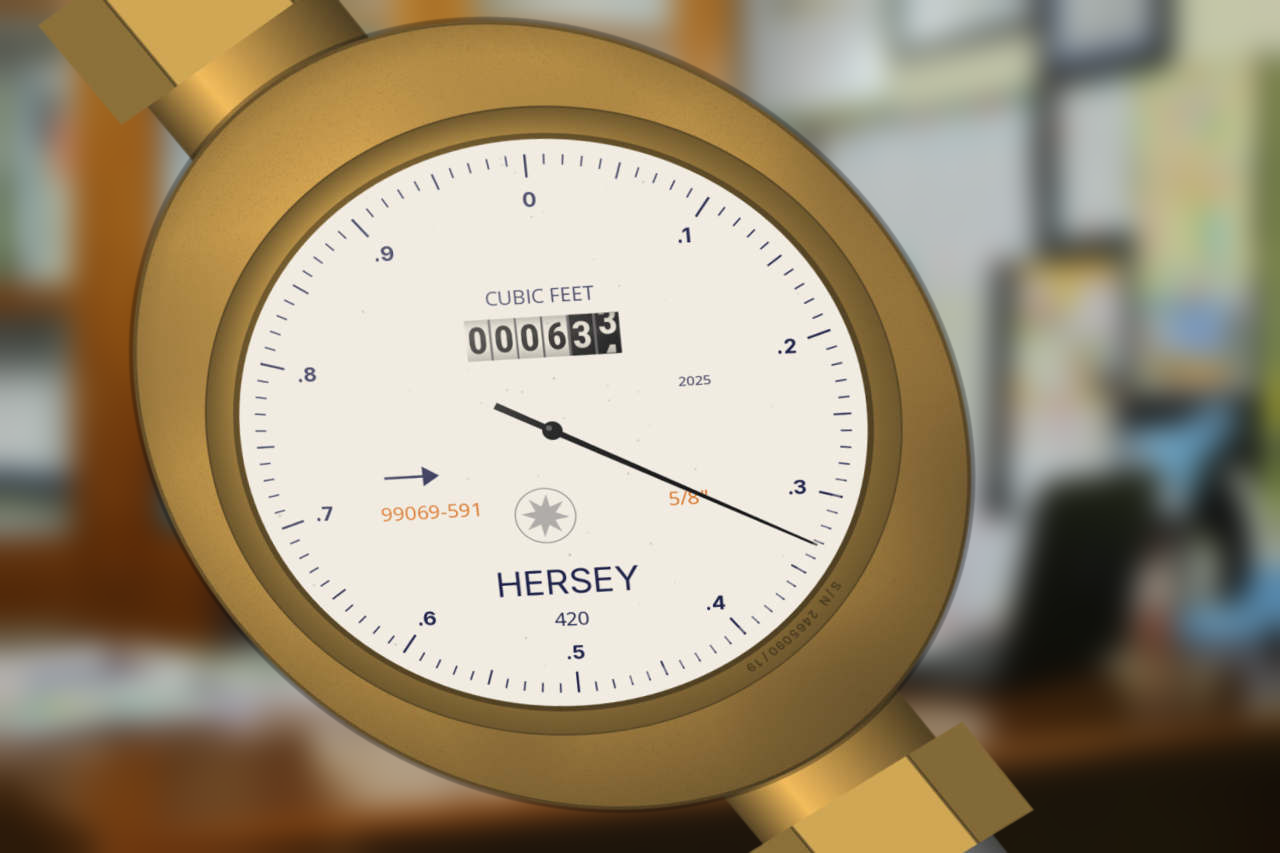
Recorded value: 633.33; ft³
